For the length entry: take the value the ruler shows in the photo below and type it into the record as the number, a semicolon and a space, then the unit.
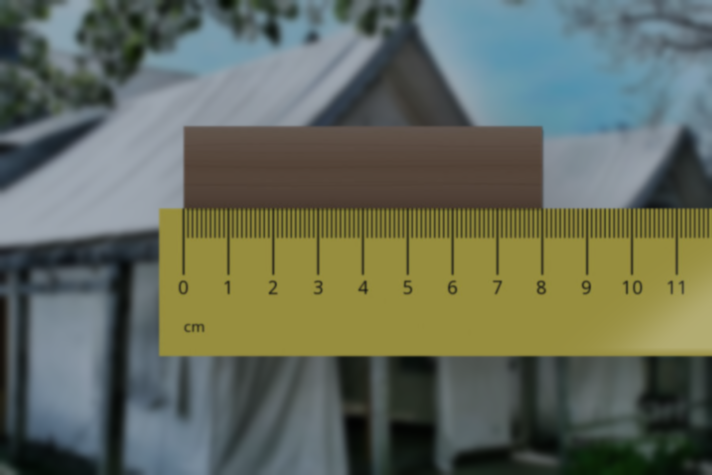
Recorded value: 8; cm
